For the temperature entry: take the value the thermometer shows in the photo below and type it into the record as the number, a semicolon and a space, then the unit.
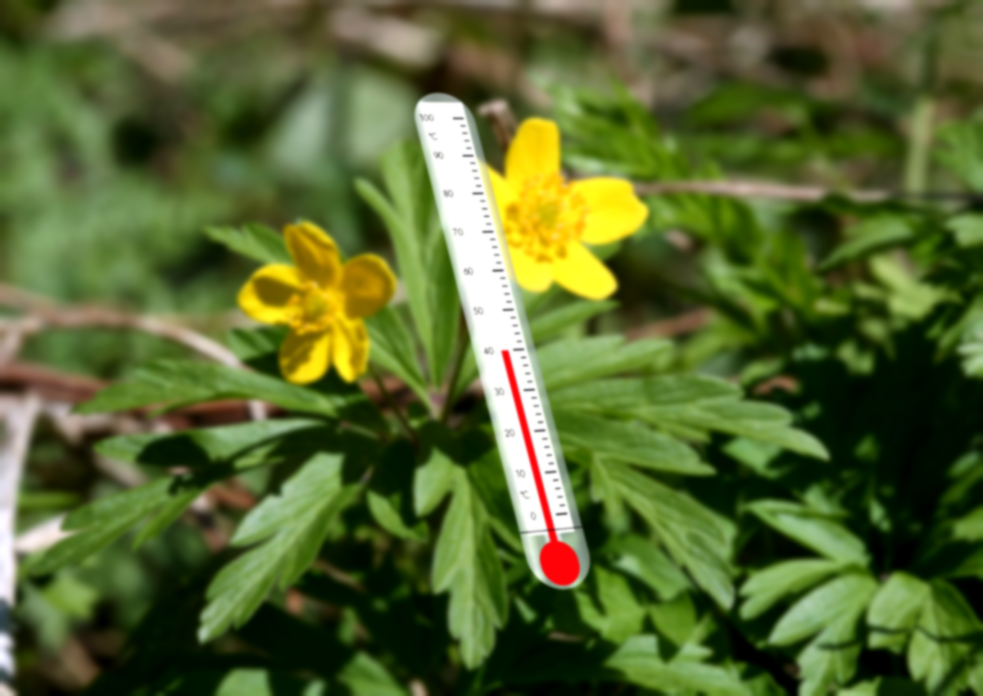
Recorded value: 40; °C
